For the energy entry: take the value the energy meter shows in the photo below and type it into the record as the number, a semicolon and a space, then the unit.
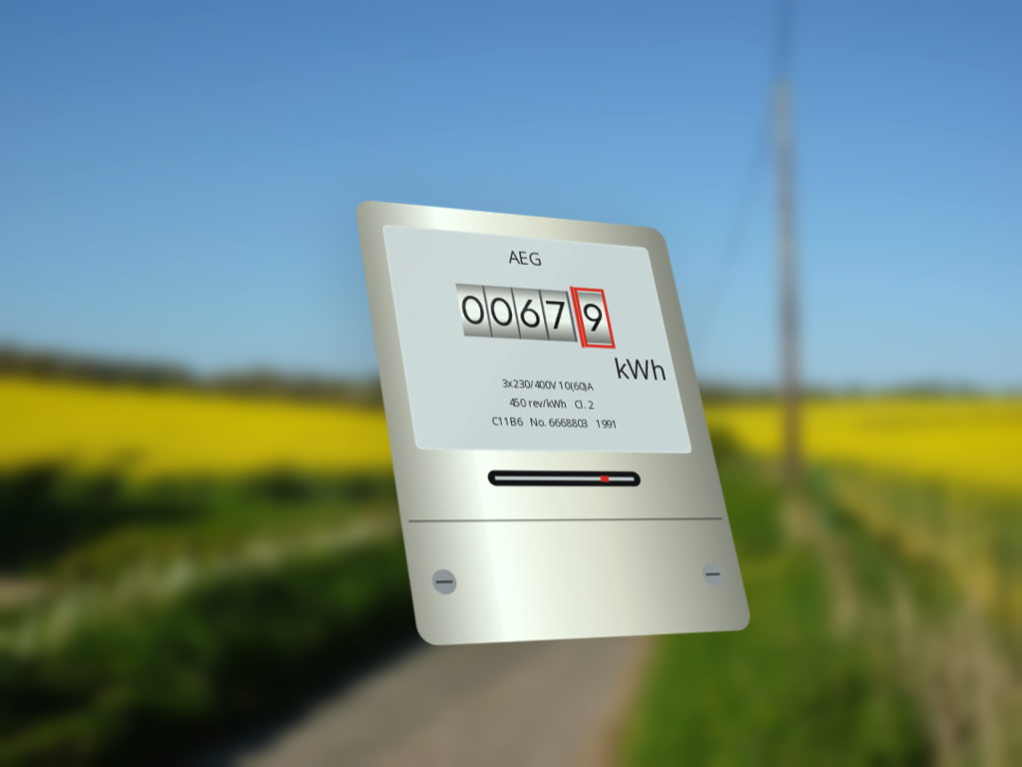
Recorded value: 67.9; kWh
